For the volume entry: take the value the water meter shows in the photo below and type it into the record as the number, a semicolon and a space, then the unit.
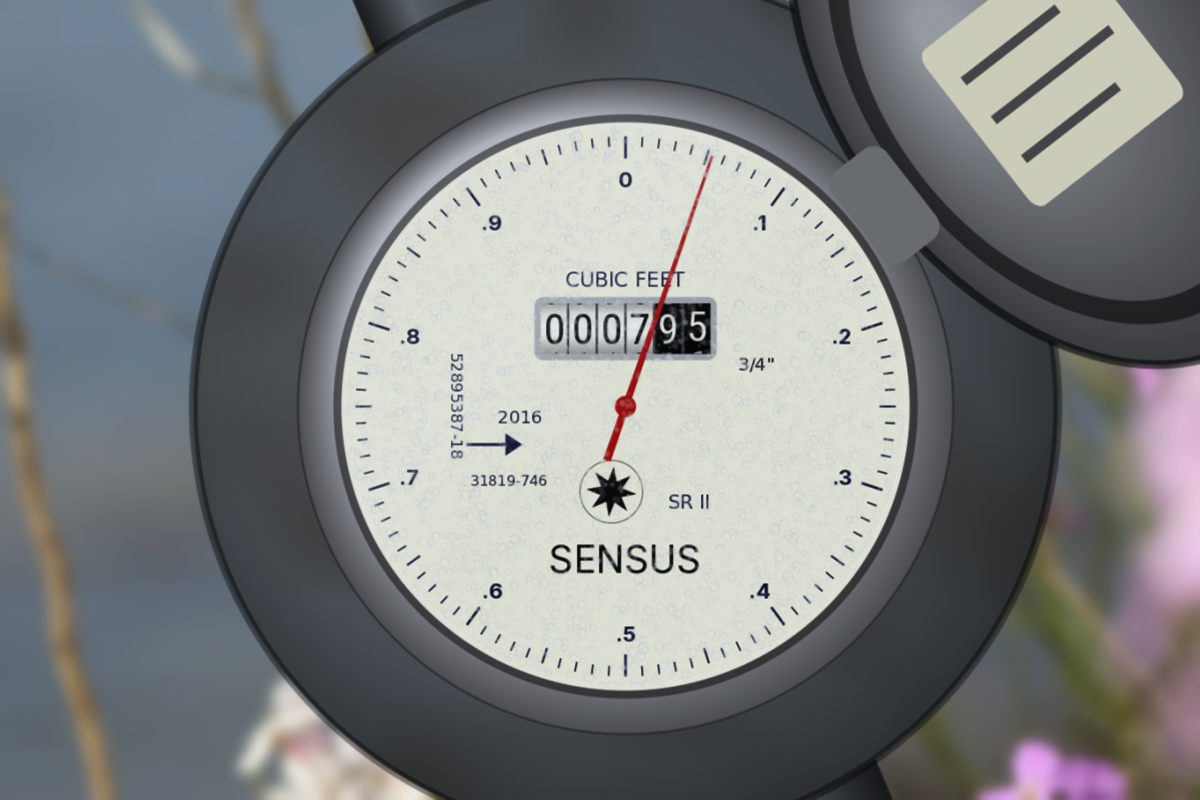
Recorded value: 795.05; ft³
